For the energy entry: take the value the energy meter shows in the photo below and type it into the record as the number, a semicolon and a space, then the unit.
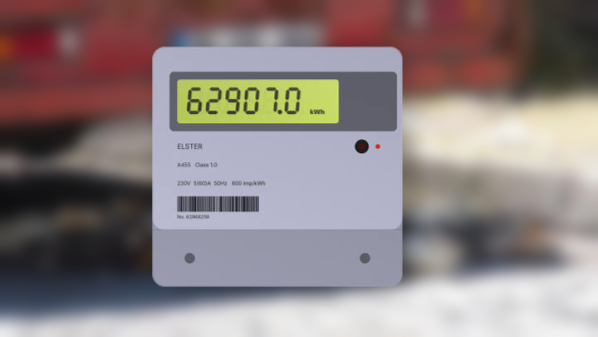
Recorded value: 62907.0; kWh
